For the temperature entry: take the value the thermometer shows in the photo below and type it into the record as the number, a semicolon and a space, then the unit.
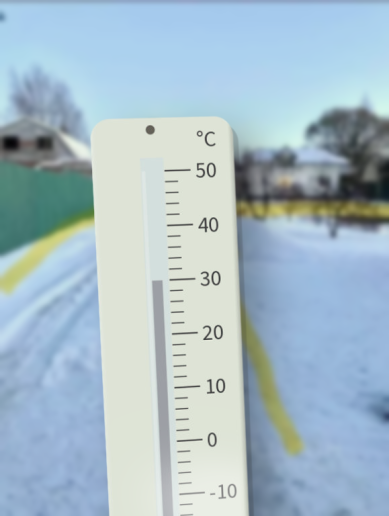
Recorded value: 30; °C
